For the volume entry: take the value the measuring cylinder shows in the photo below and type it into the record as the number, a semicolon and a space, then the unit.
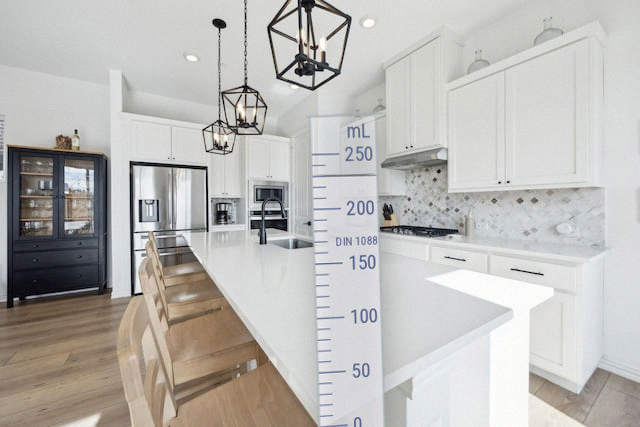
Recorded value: 230; mL
